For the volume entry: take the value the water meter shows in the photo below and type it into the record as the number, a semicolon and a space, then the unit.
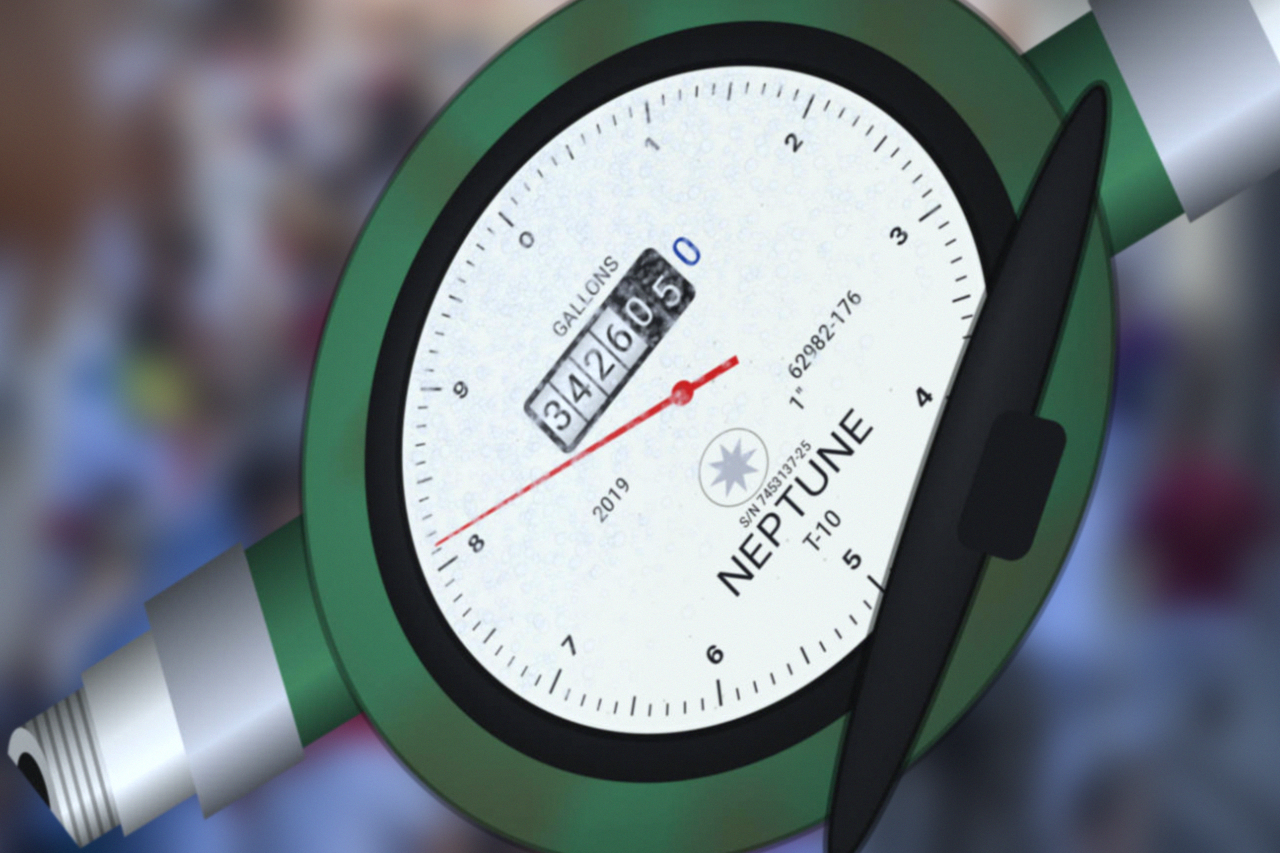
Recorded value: 3426048.1; gal
